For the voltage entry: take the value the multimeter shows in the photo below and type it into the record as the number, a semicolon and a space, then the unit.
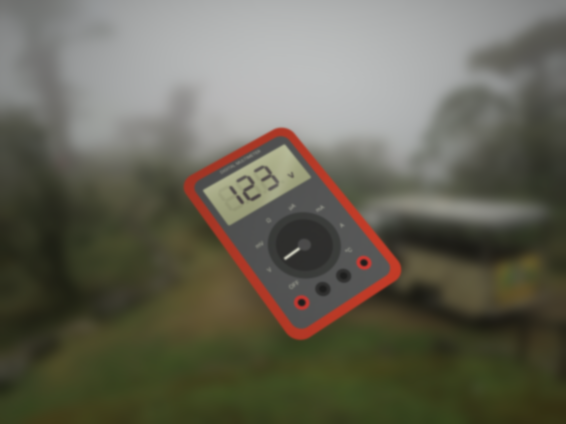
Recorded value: 123; V
